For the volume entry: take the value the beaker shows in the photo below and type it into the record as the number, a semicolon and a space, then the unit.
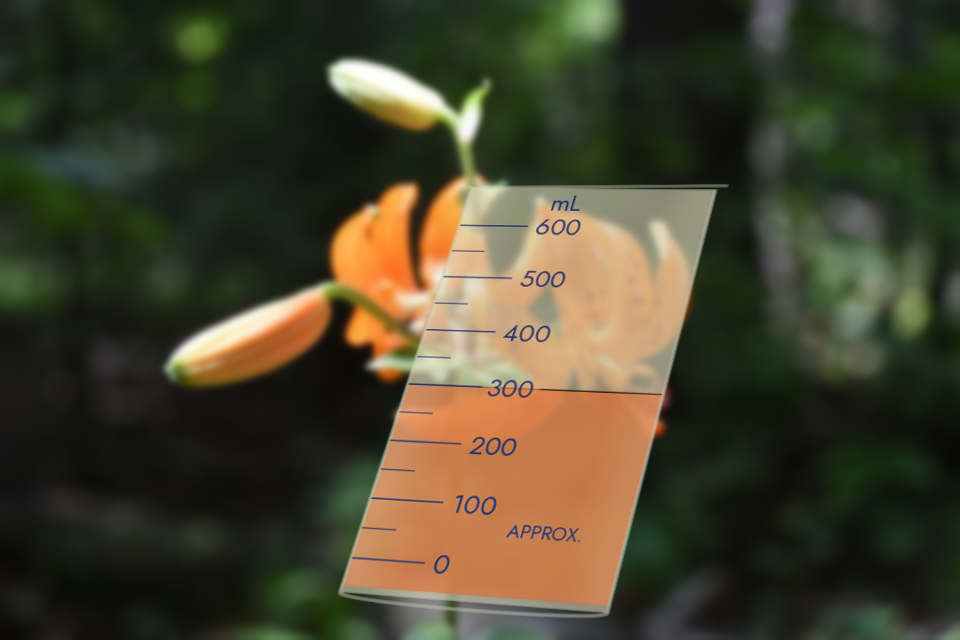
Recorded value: 300; mL
